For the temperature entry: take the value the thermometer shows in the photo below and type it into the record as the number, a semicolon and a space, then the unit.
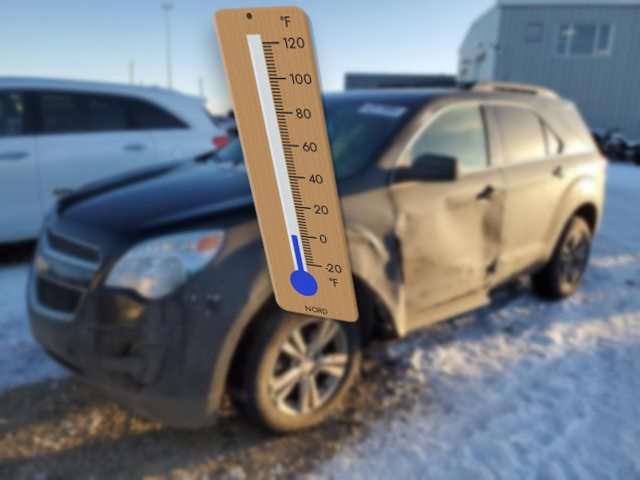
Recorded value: 0; °F
